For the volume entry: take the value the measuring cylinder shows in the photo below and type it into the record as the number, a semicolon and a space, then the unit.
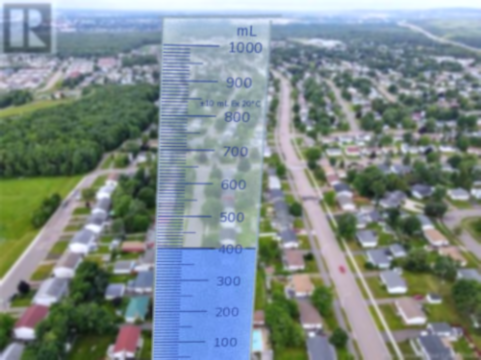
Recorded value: 400; mL
